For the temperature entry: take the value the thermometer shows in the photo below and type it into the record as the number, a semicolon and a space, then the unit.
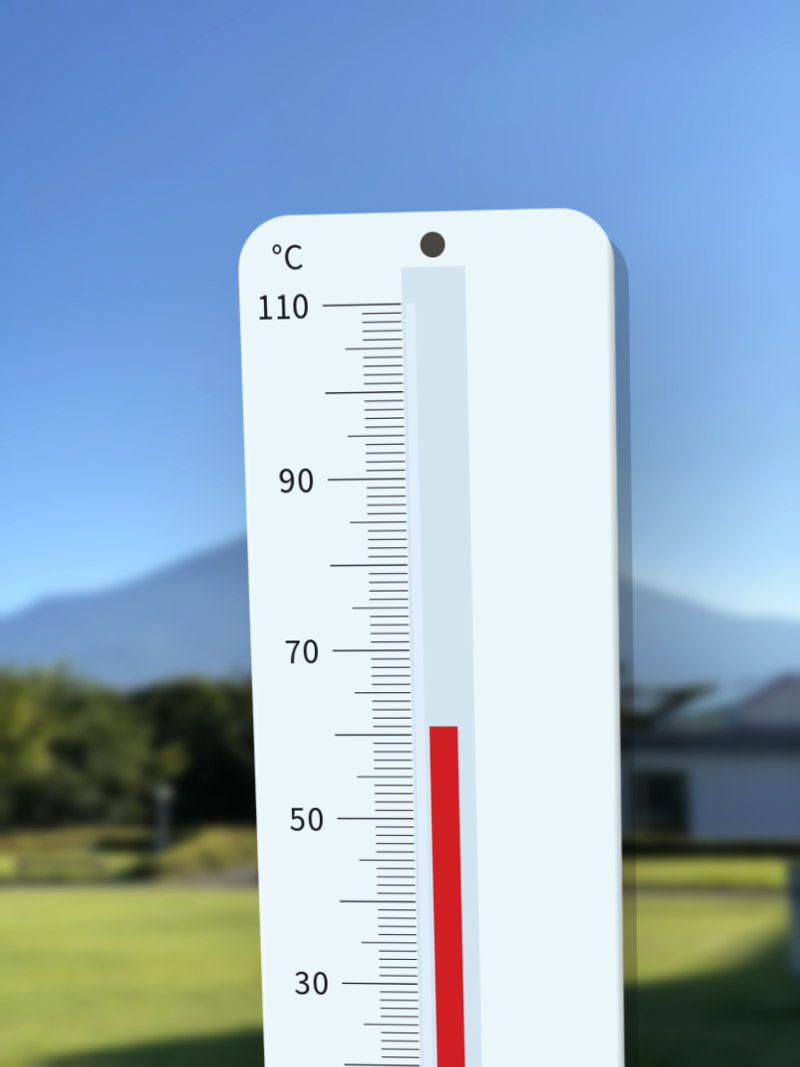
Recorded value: 61; °C
